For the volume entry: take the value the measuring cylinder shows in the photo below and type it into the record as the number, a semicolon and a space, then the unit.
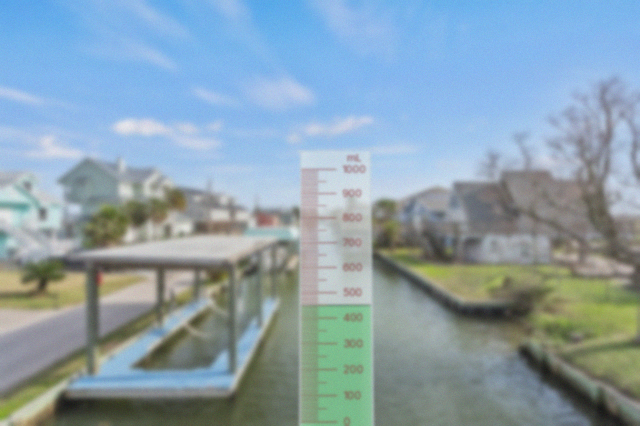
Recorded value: 450; mL
